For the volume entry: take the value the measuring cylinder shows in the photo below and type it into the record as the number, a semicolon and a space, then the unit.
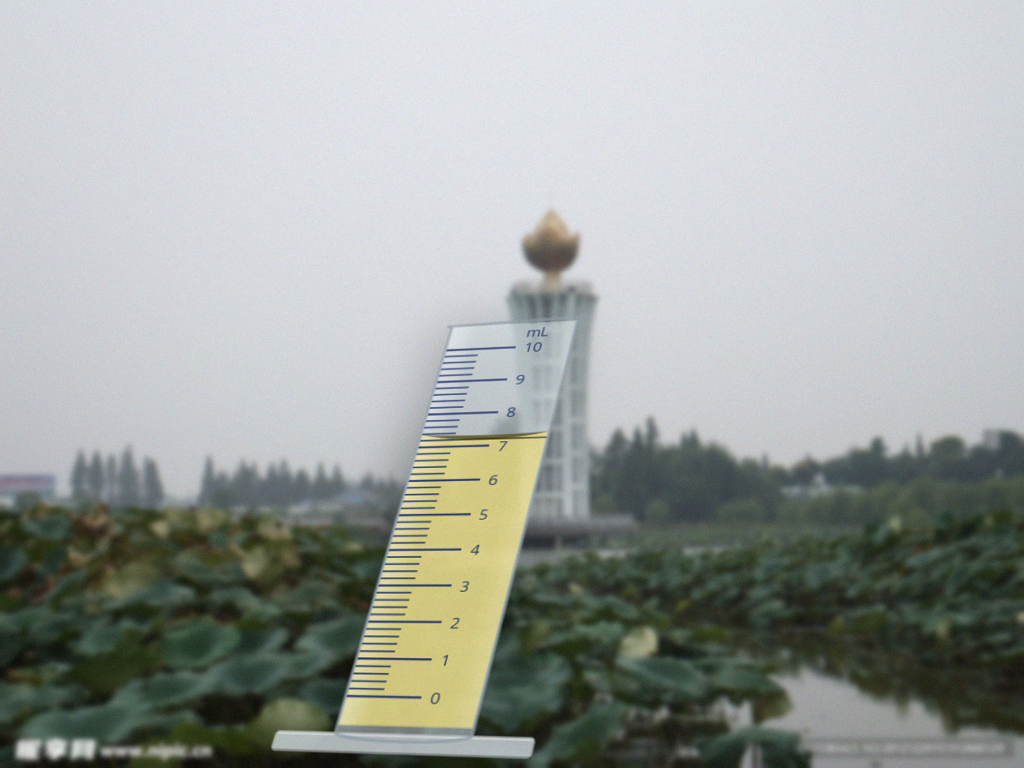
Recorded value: 7.2; mL
